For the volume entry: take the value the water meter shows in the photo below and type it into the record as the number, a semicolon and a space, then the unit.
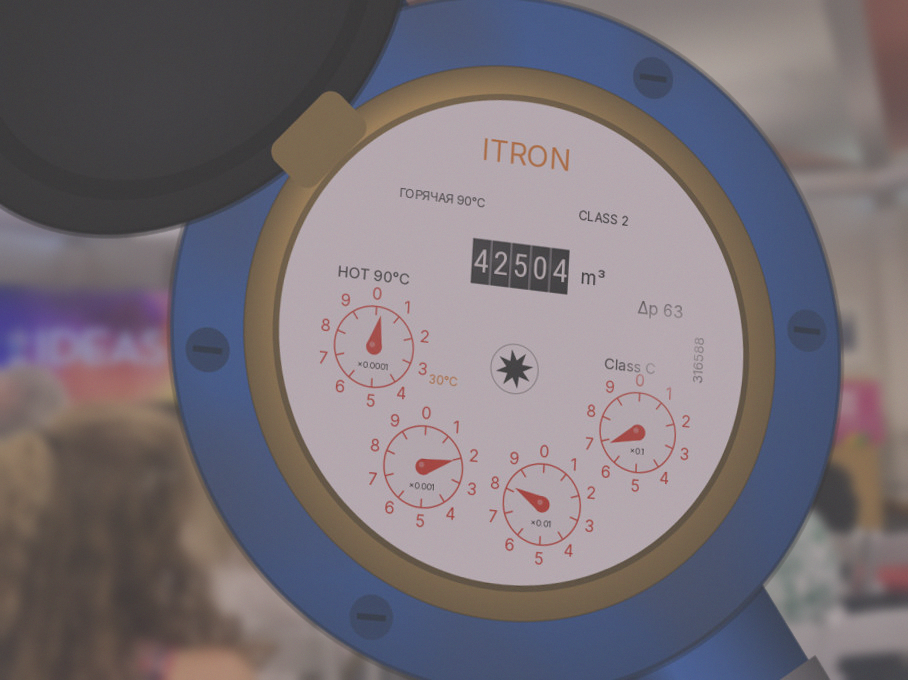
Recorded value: 42504.6820; m³
